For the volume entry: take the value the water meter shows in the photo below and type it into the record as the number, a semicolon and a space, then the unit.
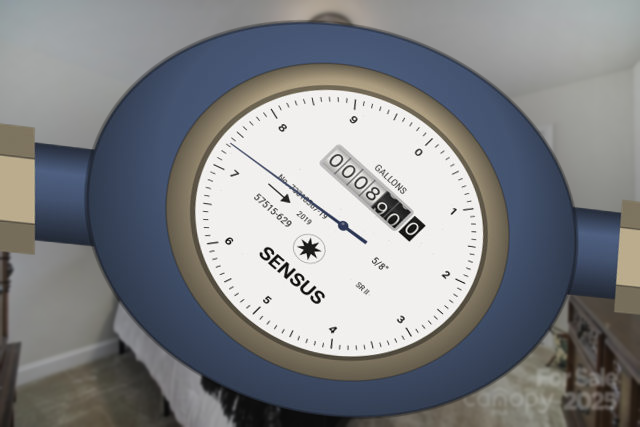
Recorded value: 8897.3; gal
